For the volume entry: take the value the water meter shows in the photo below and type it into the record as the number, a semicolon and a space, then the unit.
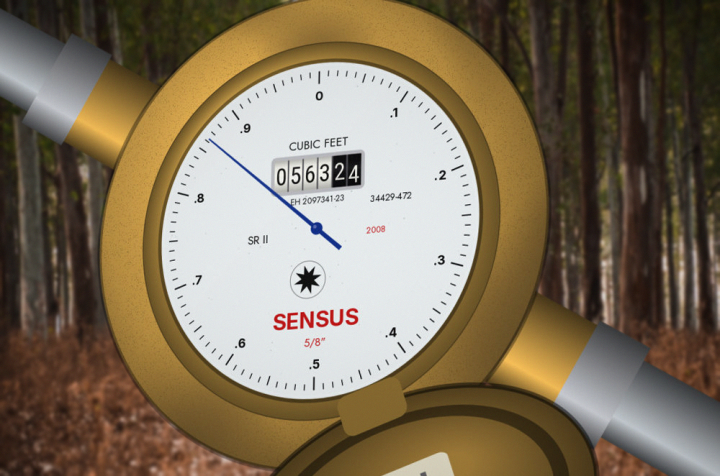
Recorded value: 56323.86; ft³
